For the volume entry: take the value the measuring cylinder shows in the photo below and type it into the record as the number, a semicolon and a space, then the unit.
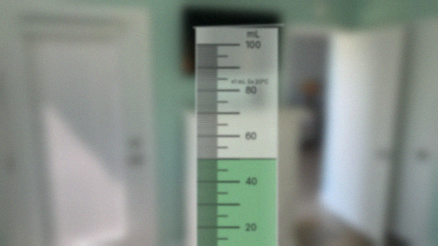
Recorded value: 50; mL
